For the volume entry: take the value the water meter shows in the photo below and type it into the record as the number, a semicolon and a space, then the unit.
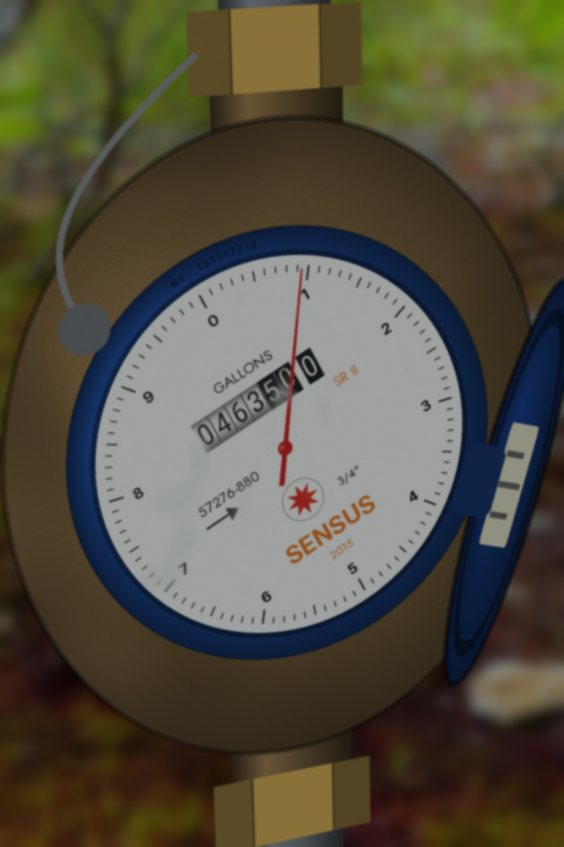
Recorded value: 463500.9; gal
